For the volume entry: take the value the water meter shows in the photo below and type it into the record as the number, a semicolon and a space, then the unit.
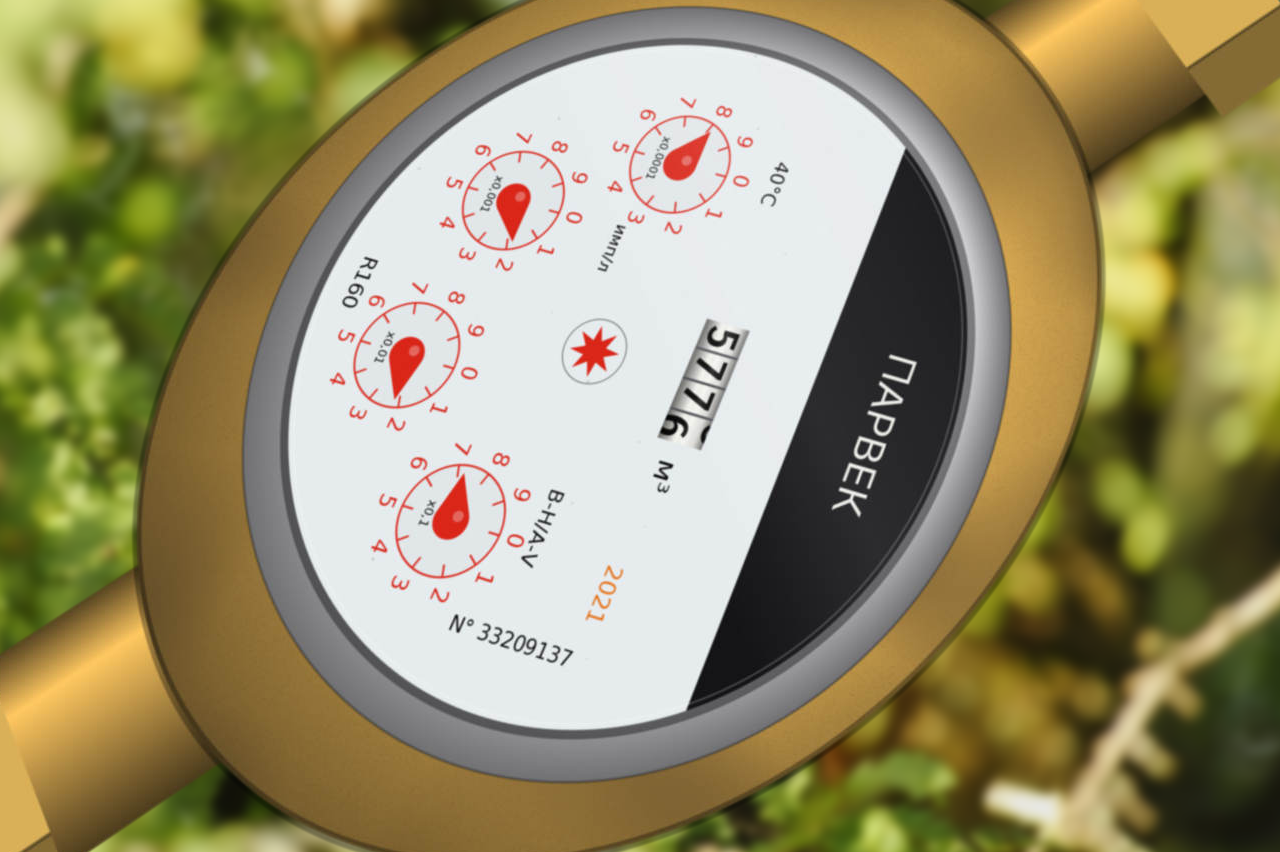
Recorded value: 5775.7218; m³
